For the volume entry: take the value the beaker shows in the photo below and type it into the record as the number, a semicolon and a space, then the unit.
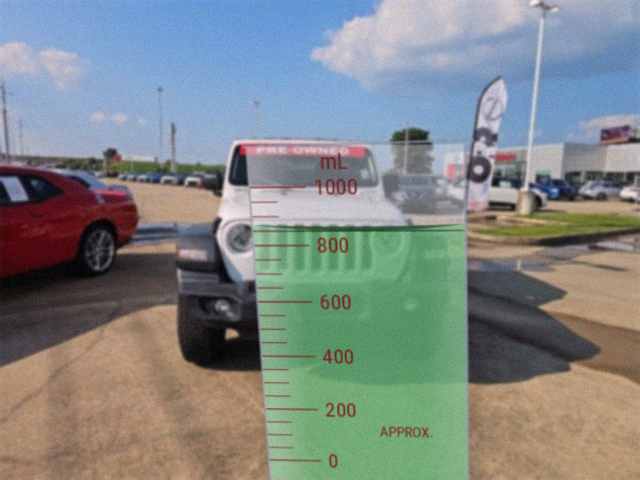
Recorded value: 850; mL
